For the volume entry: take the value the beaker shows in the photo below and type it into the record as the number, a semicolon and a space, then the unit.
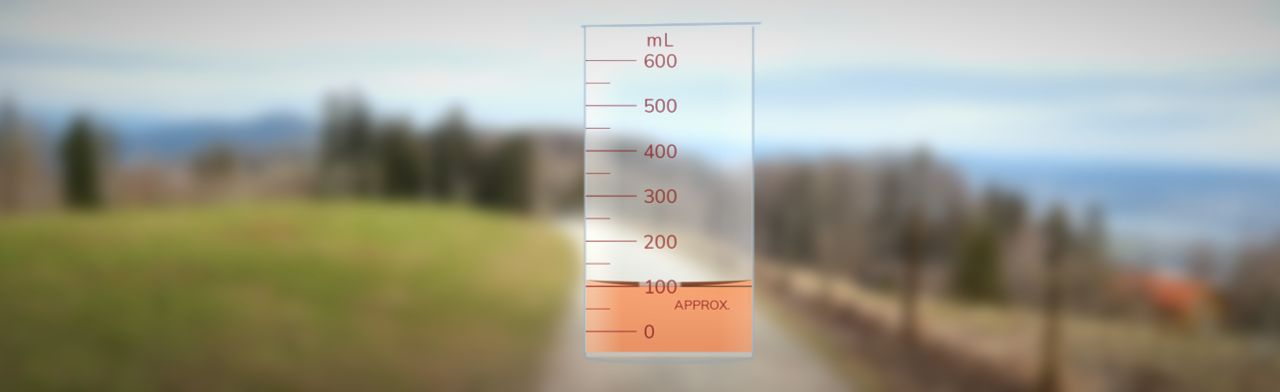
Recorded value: 100; mL
